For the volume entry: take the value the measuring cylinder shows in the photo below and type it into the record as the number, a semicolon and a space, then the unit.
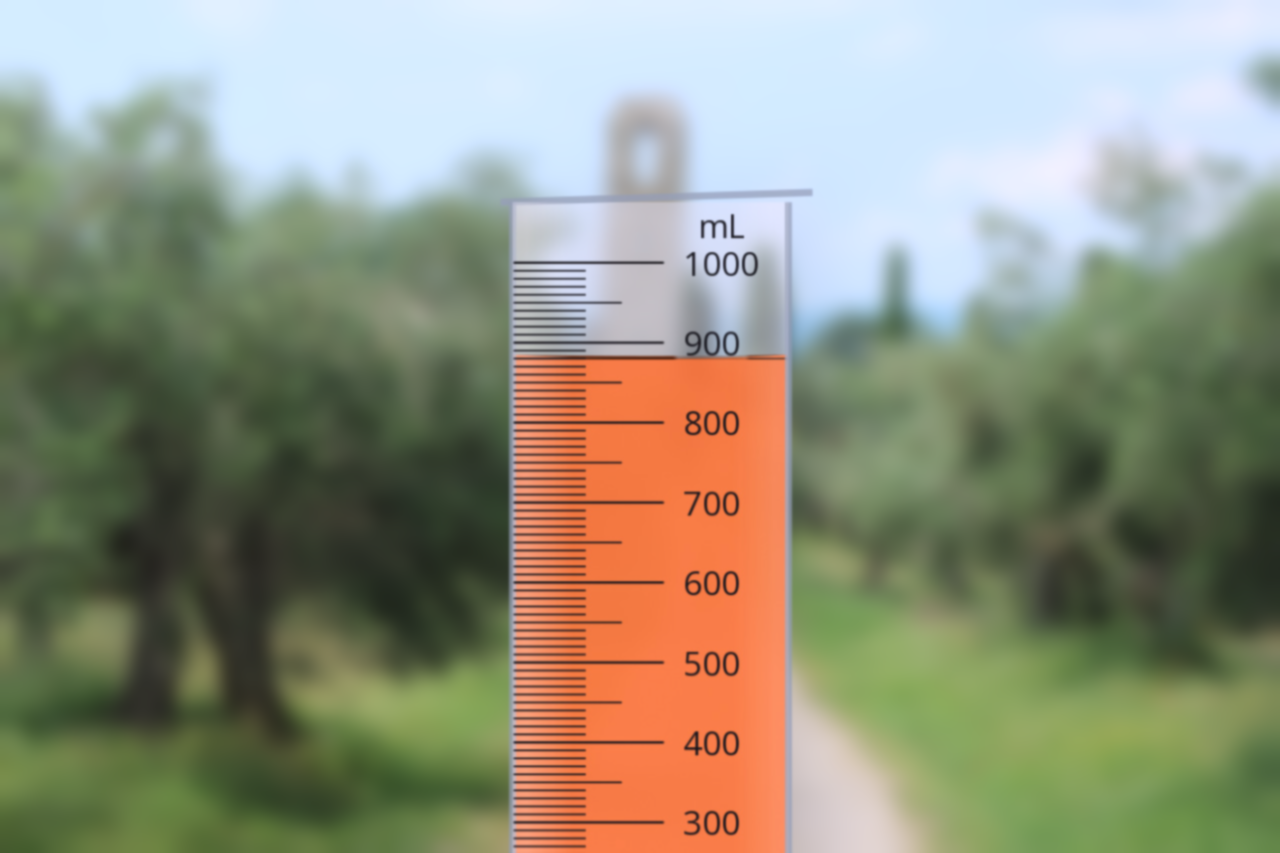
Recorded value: 880; mL
